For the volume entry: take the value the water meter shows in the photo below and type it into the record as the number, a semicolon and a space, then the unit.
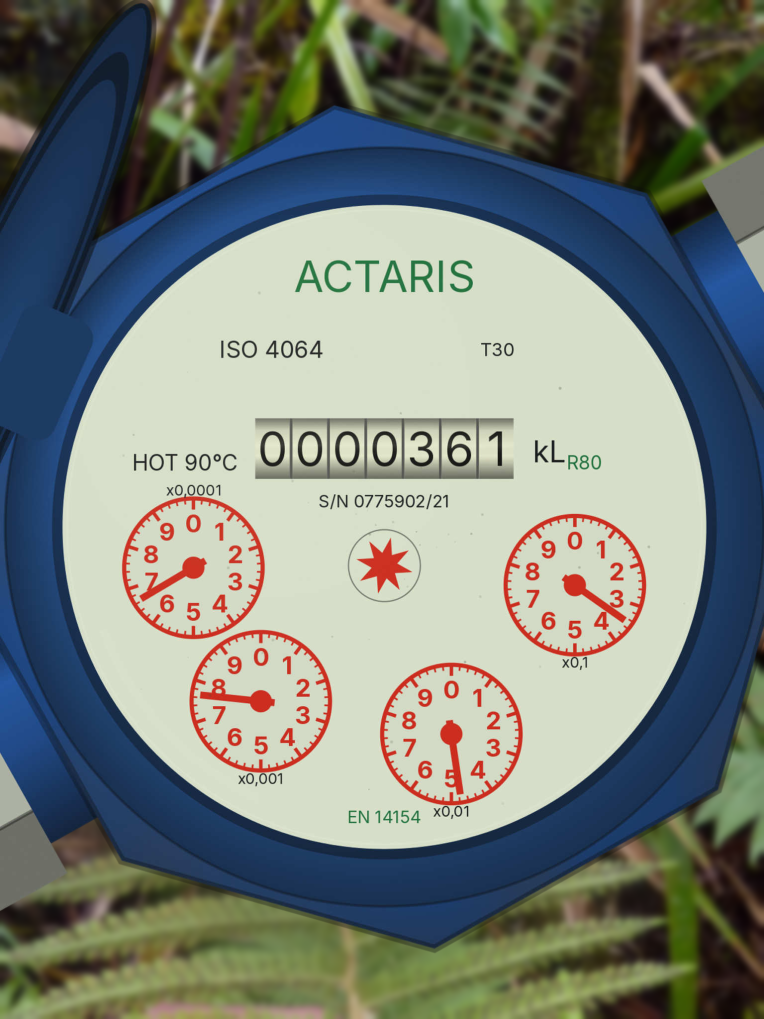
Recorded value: 361.3476; kL
